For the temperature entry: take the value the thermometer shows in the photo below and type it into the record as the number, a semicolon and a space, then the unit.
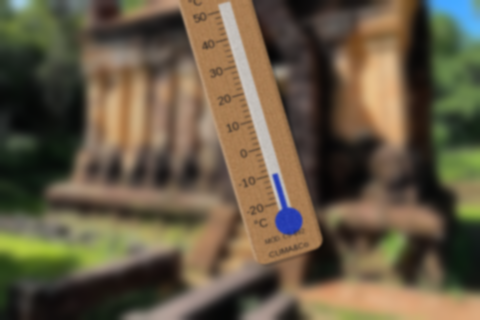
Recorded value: -10; °C
